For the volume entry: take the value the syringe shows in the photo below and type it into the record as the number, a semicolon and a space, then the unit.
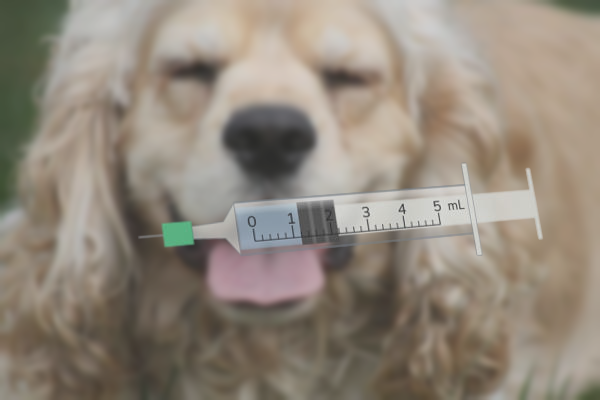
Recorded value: 1.2; mL
